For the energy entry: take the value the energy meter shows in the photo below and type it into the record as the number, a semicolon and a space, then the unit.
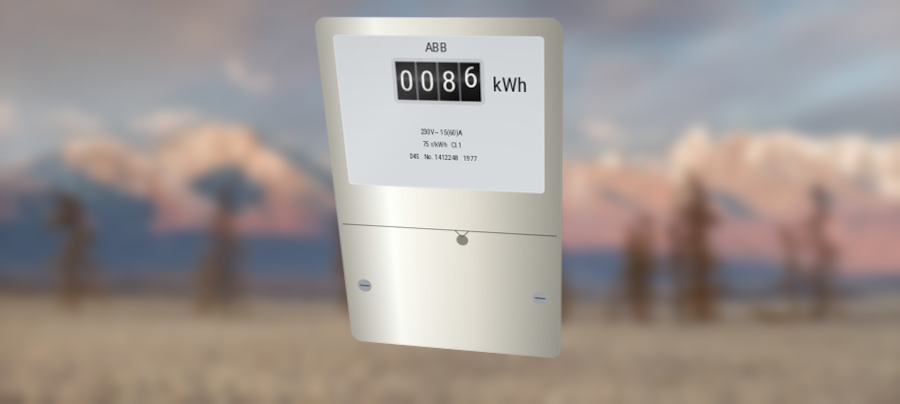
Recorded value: 86; kWh
